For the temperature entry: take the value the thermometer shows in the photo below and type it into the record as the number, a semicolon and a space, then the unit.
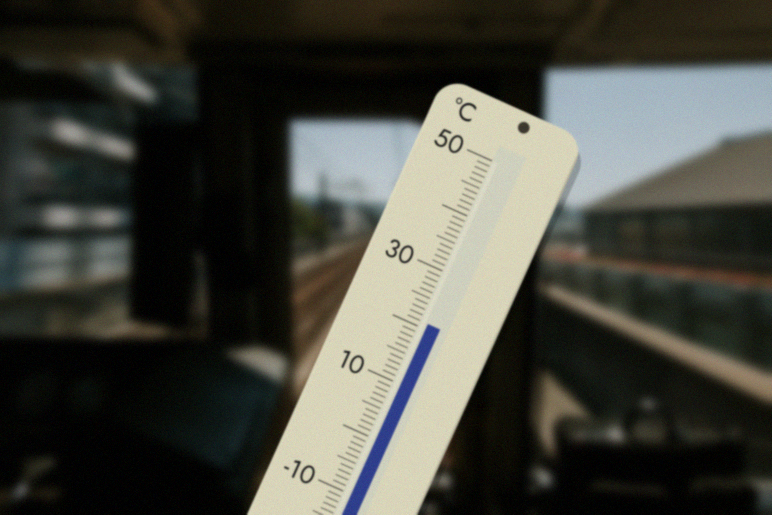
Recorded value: 21; °C
